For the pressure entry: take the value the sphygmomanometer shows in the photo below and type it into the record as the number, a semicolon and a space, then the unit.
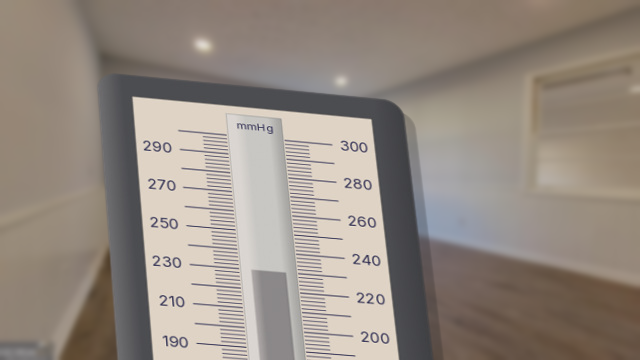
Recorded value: 230; mmHg
